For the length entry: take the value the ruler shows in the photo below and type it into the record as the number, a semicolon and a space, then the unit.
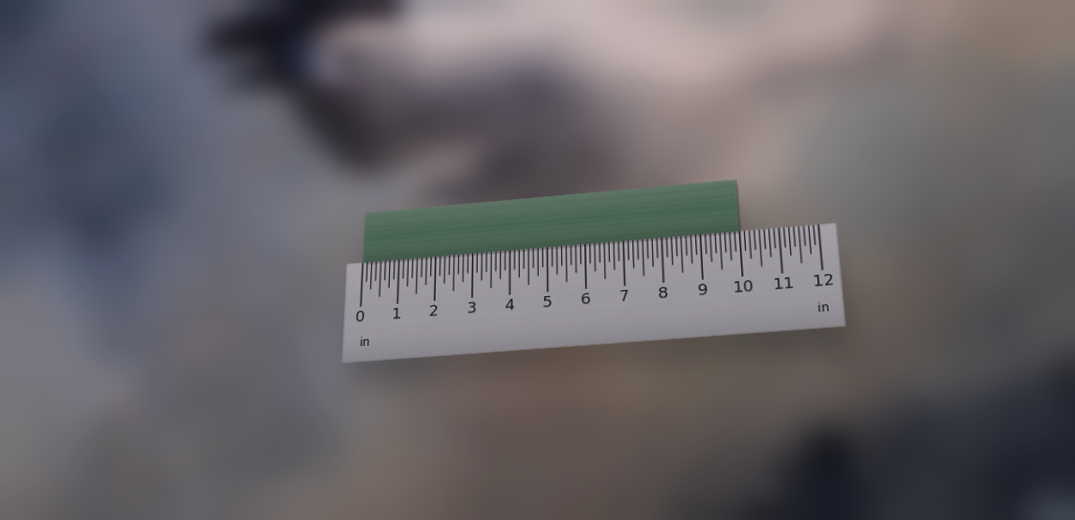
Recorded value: 10; in
